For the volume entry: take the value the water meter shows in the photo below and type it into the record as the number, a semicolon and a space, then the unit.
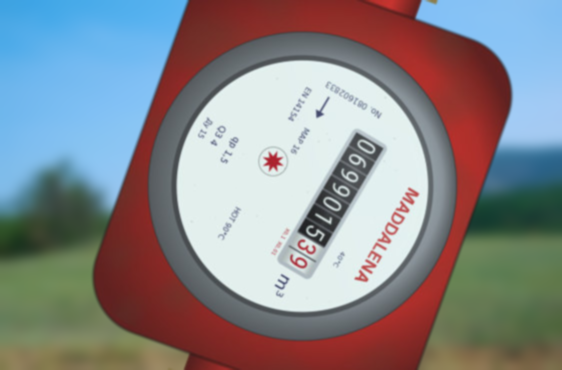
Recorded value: 699015.39; m³
